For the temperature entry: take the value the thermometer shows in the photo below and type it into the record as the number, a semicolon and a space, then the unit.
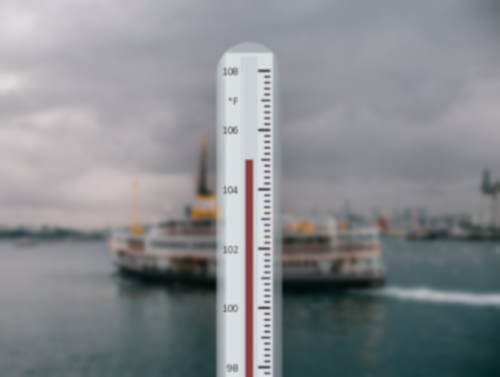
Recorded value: 105; °F
